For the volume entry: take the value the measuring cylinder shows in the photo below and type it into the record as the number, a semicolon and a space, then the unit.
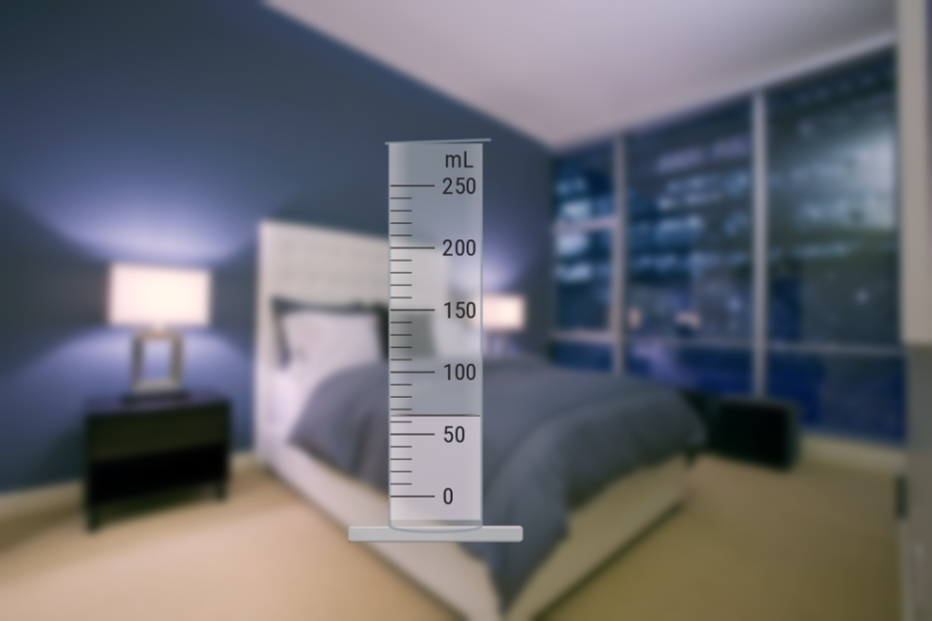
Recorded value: 65; mL
